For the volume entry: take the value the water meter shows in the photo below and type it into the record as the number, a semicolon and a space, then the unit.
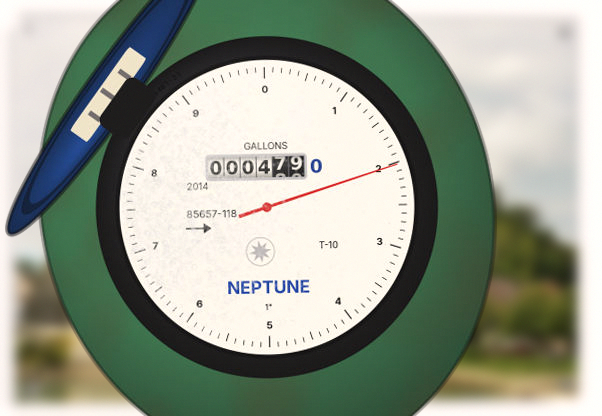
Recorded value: 4792.0; gal
